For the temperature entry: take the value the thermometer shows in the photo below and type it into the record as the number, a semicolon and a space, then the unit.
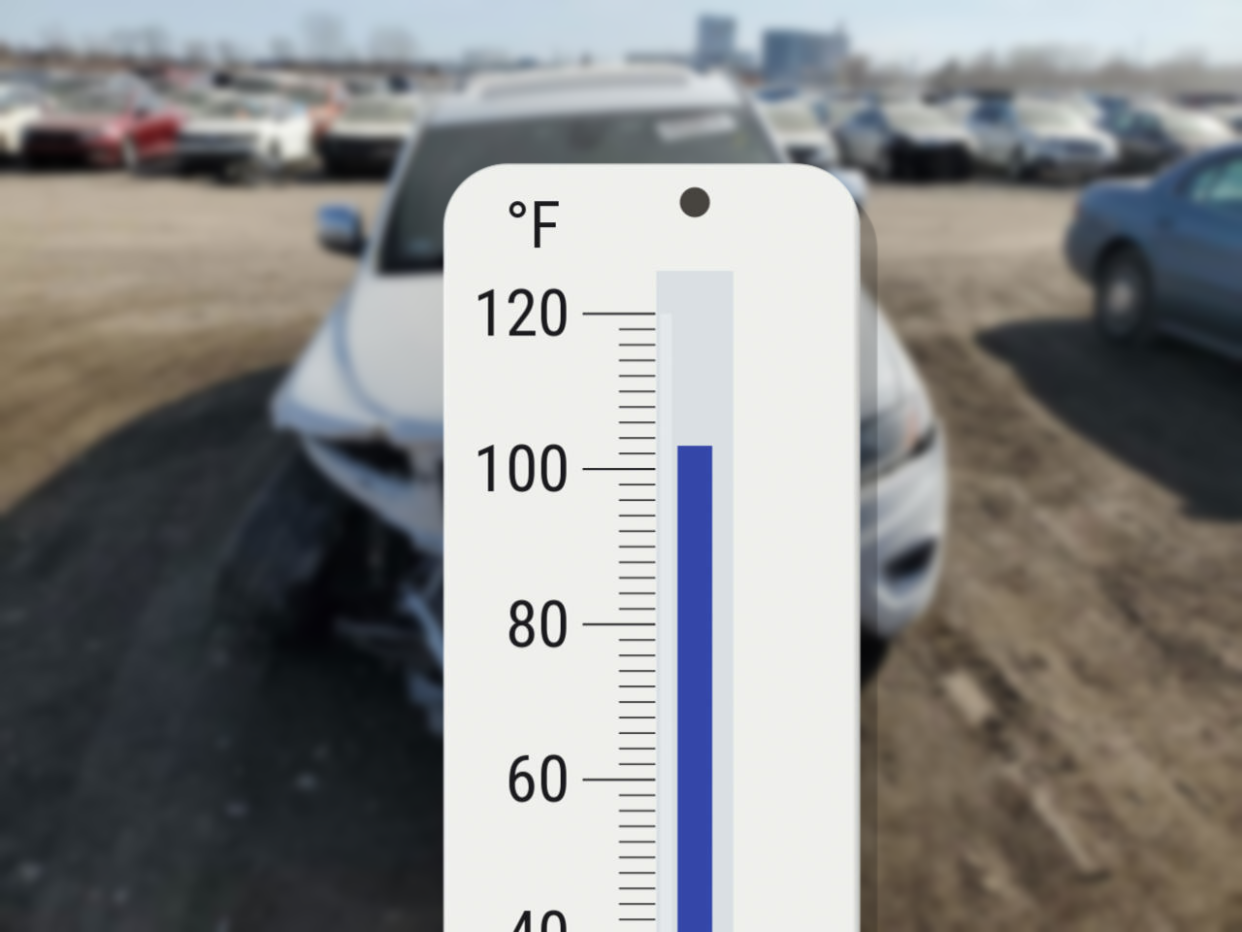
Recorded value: 103; °F
